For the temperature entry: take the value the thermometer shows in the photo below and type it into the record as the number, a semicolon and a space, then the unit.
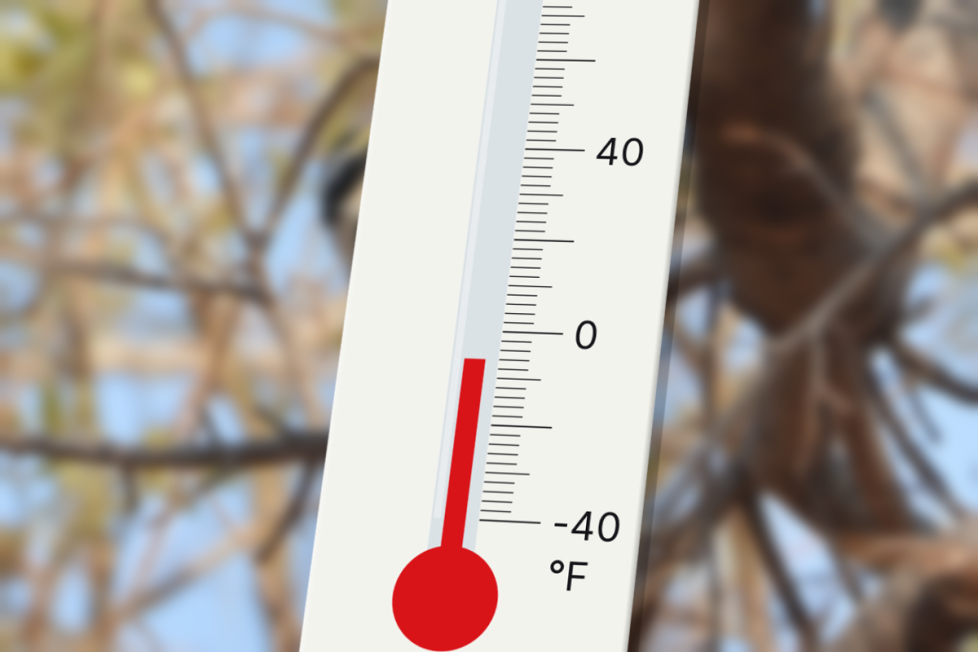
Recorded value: -6; °F
